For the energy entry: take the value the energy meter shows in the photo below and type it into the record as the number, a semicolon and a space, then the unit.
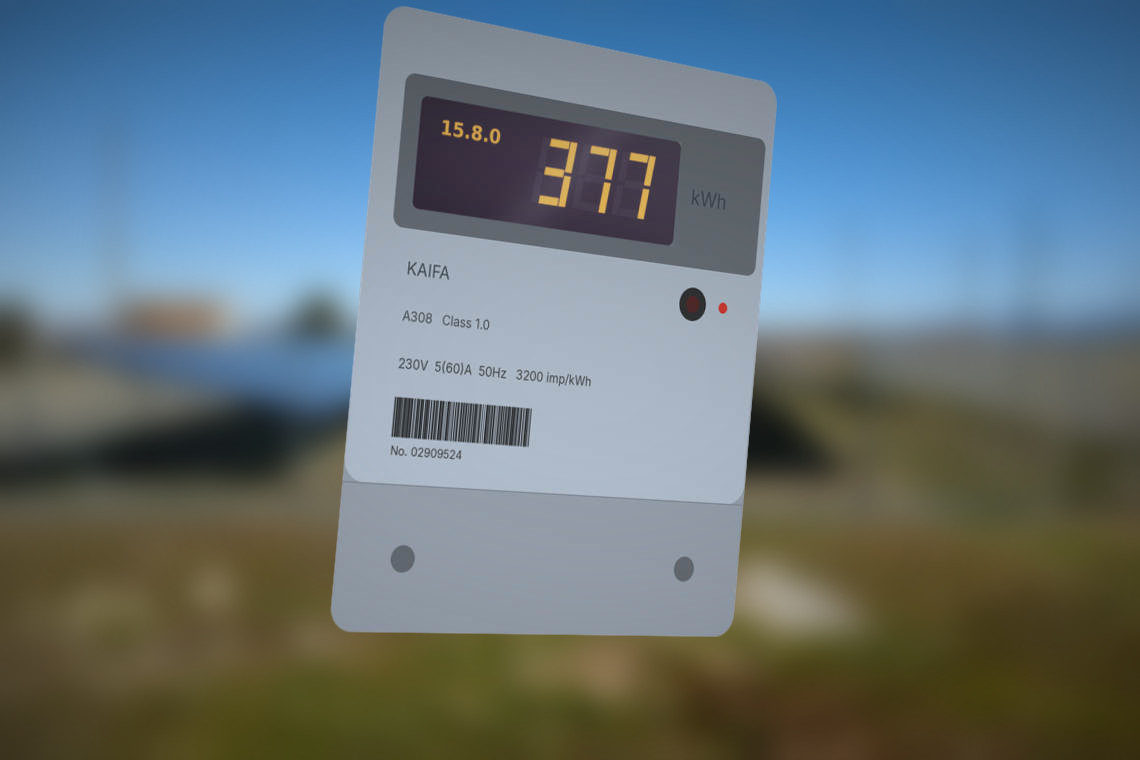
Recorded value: 377; kWh
